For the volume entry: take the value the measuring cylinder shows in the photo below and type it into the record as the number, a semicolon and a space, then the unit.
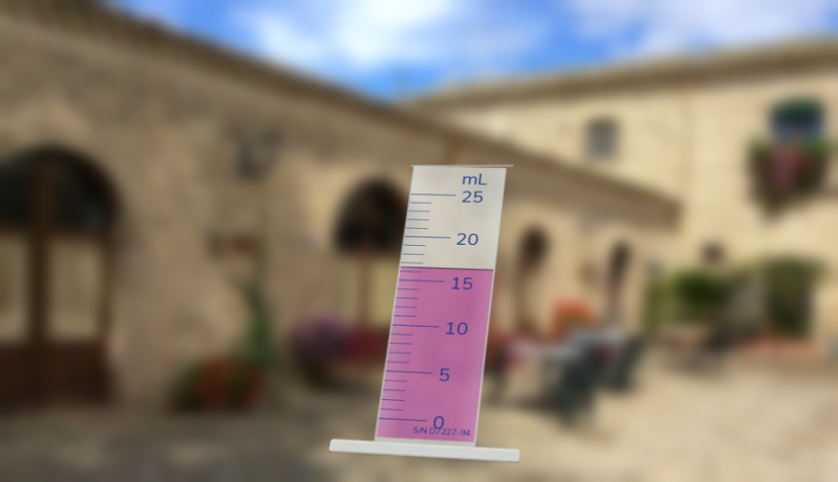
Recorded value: 16.5; mL
